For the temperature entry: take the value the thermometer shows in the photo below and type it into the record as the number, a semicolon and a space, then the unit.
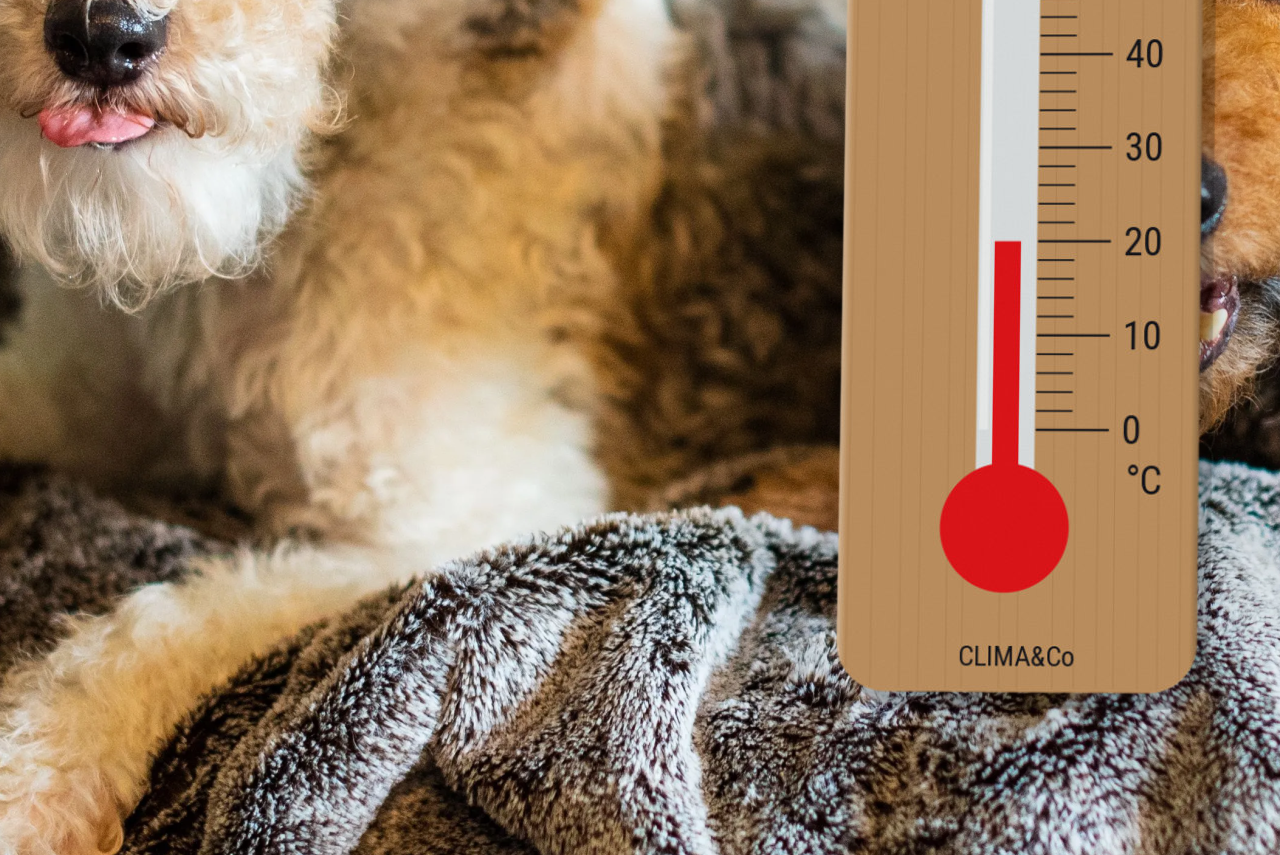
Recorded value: 20; °C
